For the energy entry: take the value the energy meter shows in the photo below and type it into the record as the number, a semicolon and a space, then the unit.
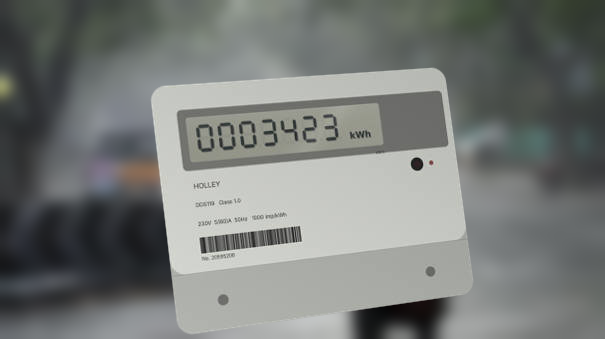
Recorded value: 3423; kWh
